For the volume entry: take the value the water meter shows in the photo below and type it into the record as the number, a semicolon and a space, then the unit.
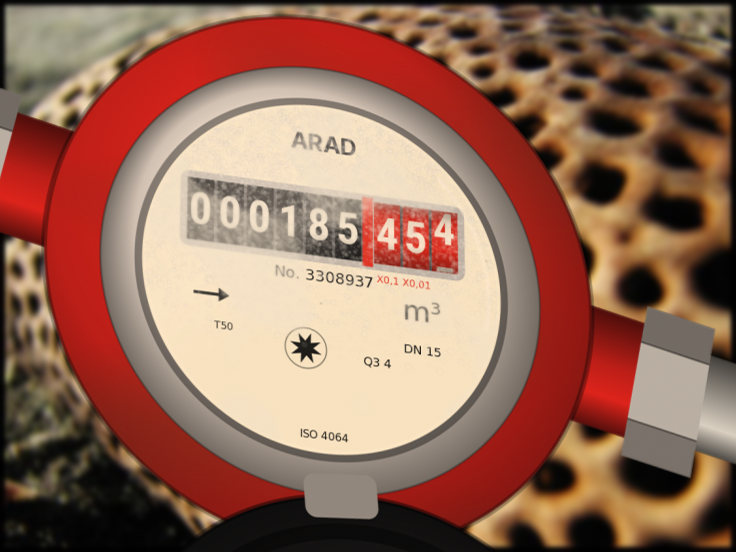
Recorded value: 185.454; m³
